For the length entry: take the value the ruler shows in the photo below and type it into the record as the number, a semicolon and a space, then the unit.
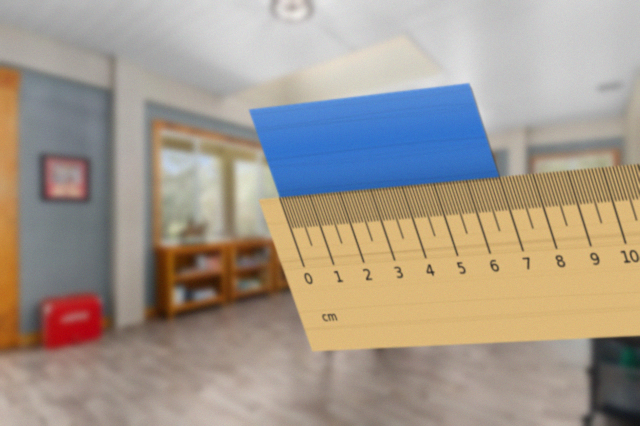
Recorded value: 7; cm
